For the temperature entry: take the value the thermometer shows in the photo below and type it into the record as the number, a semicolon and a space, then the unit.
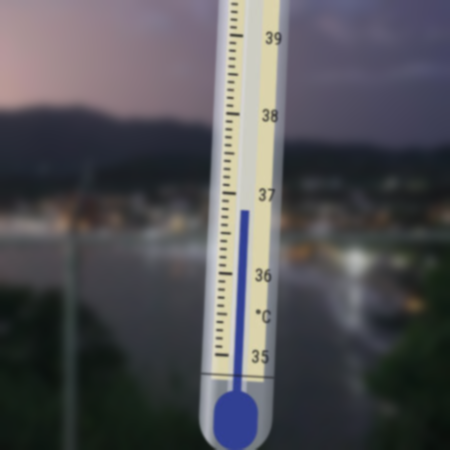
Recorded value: 36.8; °C
